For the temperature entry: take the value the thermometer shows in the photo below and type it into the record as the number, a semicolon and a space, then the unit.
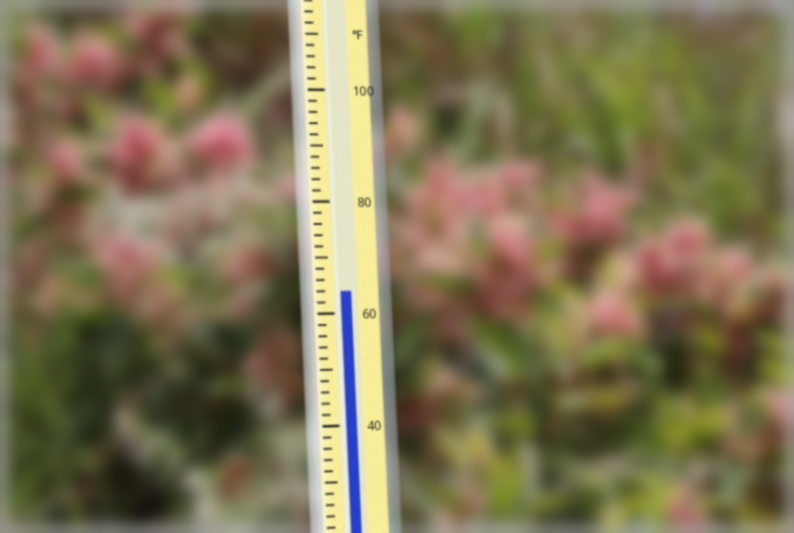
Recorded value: 64; °F
